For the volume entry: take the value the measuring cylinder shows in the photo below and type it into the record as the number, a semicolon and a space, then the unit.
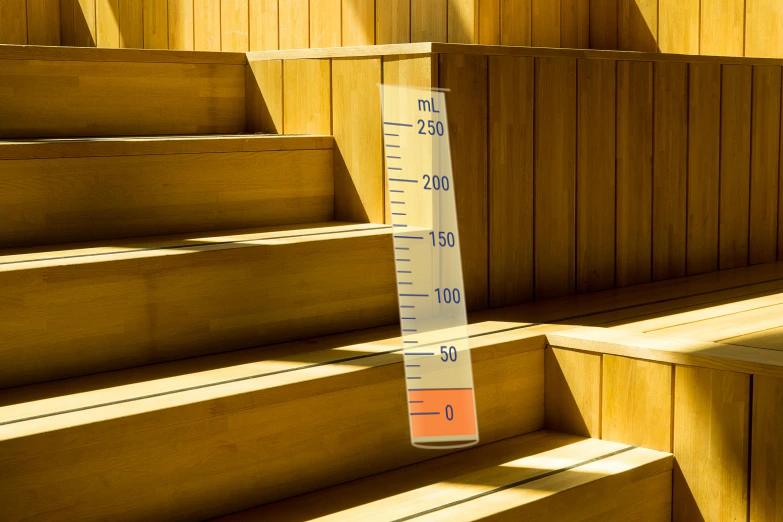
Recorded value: 20; mL
